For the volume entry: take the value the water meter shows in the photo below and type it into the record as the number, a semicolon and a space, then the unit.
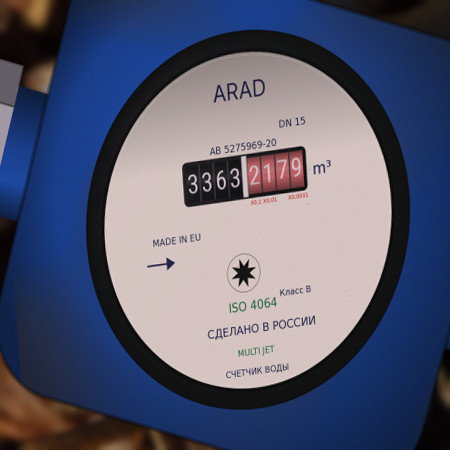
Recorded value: 3363.2179; m³
